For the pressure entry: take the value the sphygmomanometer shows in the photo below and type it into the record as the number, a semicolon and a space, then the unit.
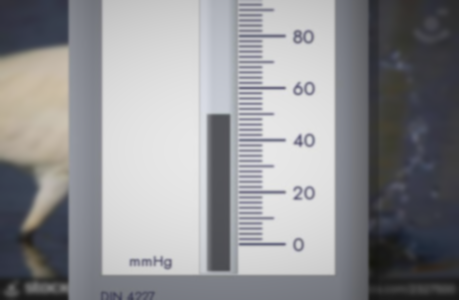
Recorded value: 50; mmHg
